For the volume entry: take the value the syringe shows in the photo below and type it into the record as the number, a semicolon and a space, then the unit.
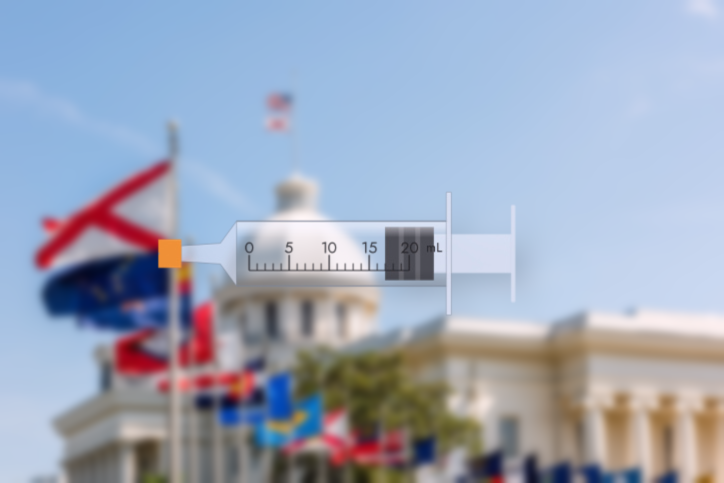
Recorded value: 17; mL
